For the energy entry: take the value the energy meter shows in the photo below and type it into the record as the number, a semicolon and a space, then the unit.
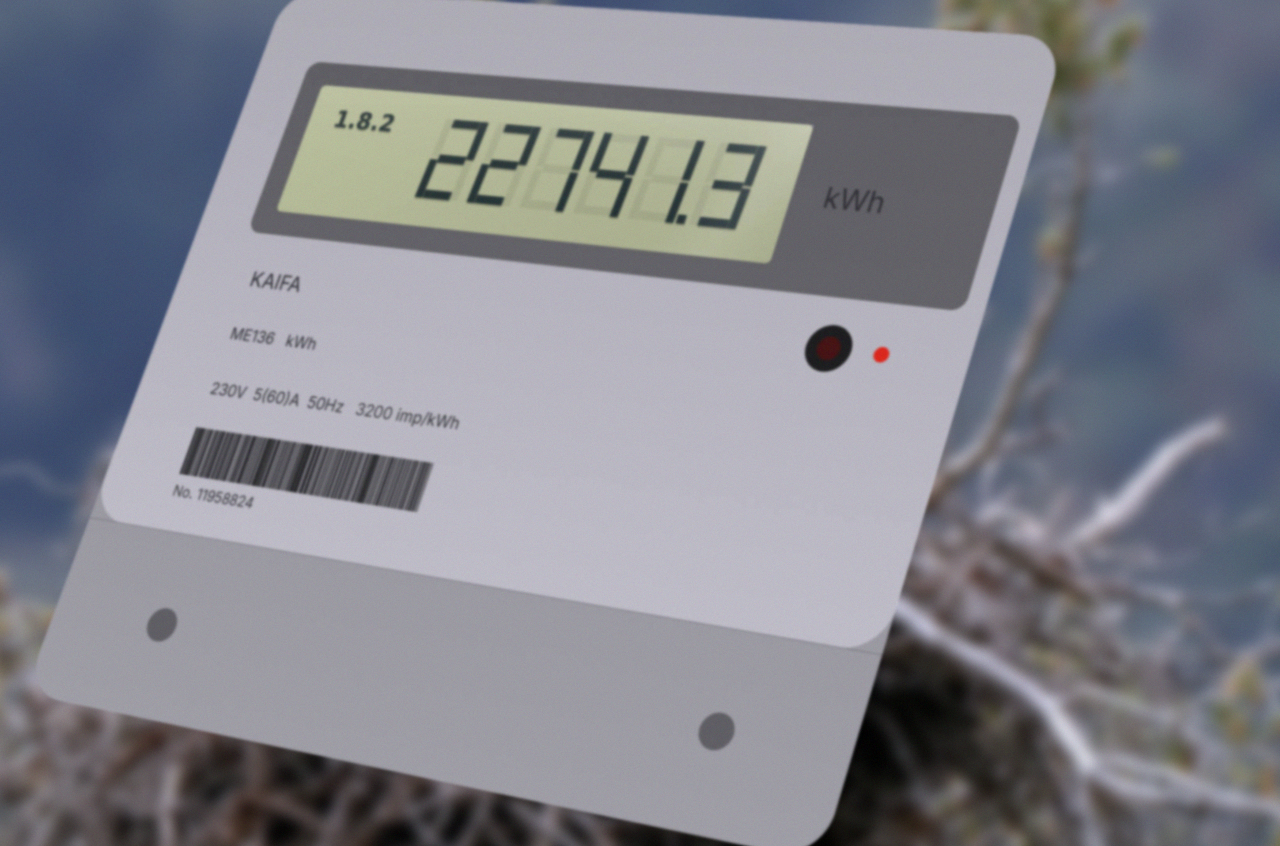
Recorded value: 22741.3; kWh
